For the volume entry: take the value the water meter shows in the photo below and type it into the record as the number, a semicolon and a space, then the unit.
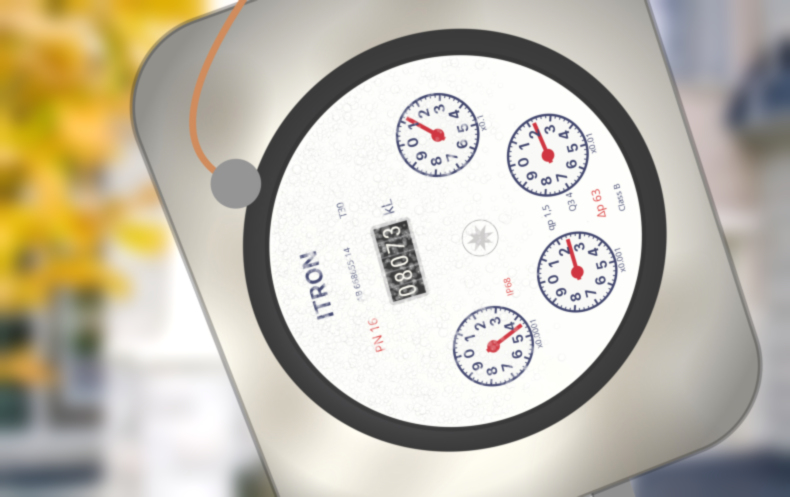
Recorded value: 8073.1224; kL
